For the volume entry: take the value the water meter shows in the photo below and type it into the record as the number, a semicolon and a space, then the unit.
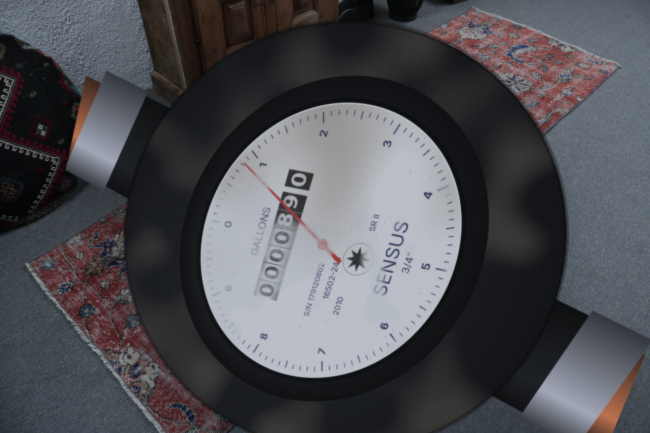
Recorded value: 890.8; gal
